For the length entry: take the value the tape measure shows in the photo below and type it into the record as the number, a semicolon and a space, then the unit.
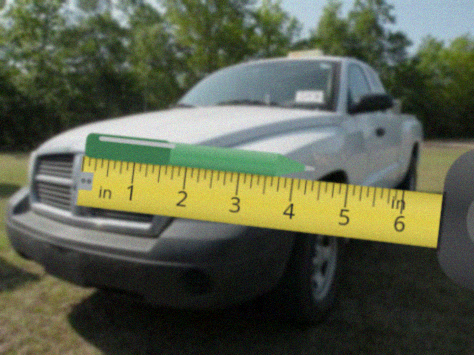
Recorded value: 4.375; in
